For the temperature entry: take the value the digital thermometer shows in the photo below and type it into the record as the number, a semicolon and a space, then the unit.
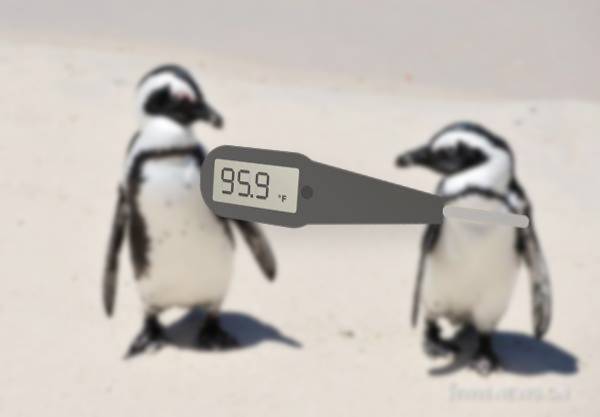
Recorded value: 95.9; °F
